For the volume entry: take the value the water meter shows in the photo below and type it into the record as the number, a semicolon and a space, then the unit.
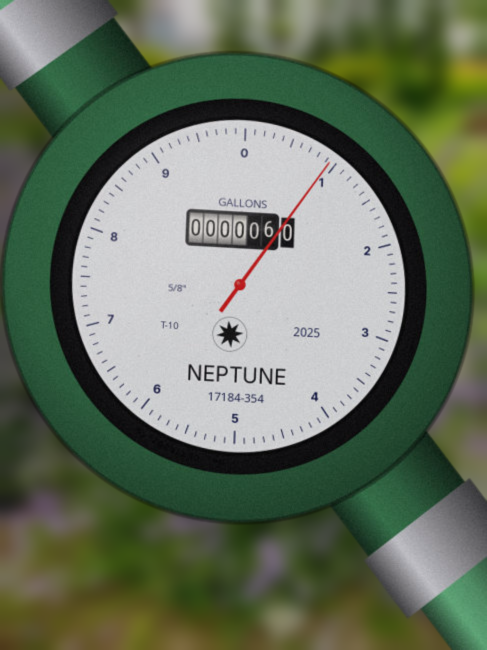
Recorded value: 60.9; gal
